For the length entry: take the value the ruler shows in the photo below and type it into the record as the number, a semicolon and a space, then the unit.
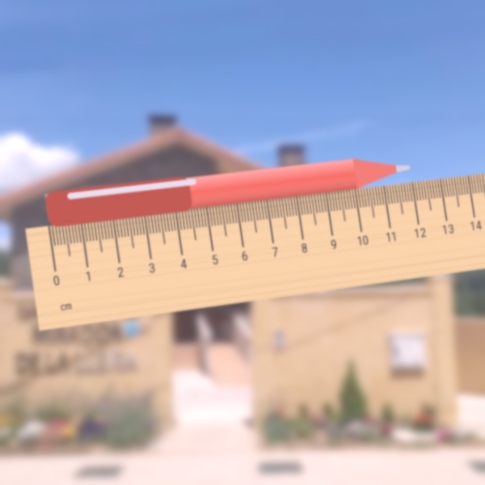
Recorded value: 12; cm
